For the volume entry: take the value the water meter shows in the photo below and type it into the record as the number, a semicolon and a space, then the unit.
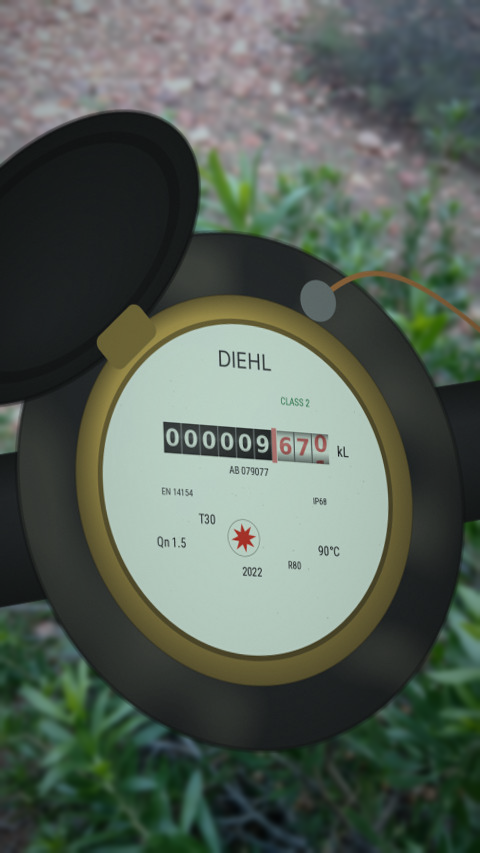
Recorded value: 9.670; kL
